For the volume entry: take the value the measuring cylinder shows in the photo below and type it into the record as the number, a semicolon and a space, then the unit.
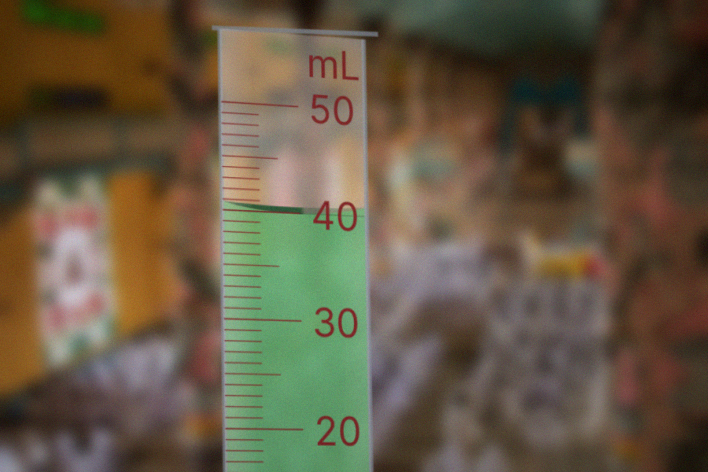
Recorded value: 40; mL
